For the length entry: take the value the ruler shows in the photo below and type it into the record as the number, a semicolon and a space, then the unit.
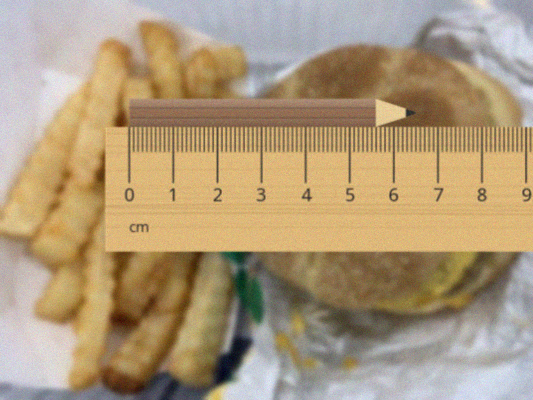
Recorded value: 6.5; cm
